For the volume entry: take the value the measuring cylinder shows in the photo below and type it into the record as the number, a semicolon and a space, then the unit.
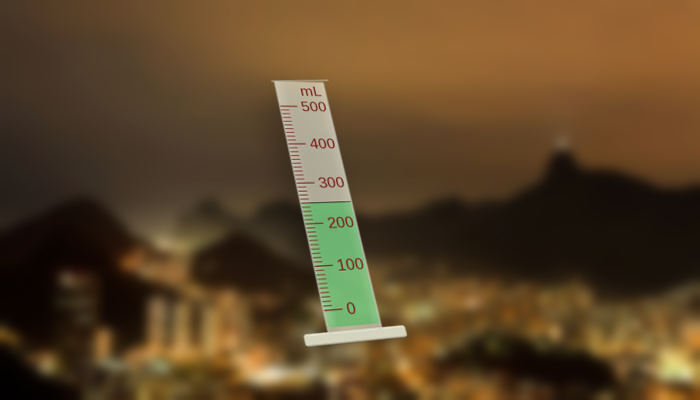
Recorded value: 250; mL
